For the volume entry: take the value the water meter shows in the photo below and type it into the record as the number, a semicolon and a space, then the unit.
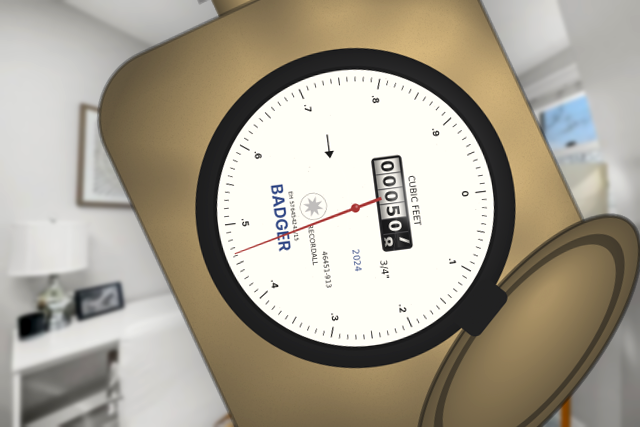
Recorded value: 507.46; ft³
